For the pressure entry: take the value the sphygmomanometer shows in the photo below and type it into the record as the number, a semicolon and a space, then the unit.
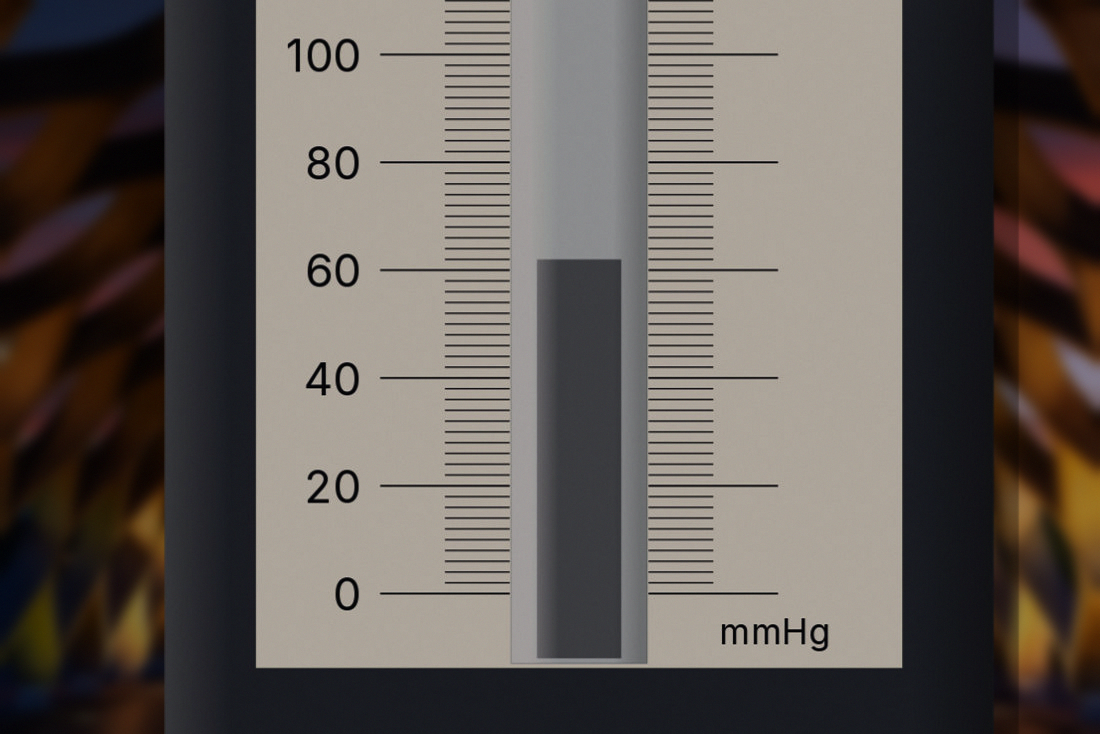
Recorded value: 62; mmHg
